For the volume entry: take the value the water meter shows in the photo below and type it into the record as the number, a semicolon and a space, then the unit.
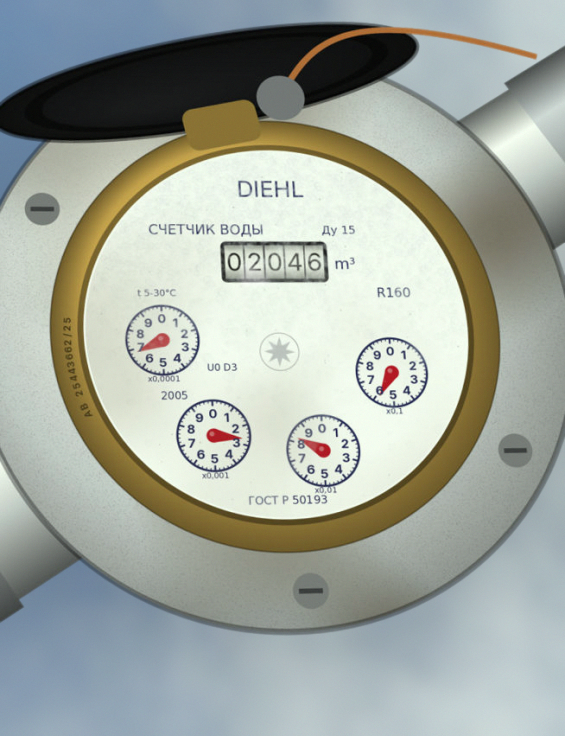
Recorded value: 2046.5826; m³
